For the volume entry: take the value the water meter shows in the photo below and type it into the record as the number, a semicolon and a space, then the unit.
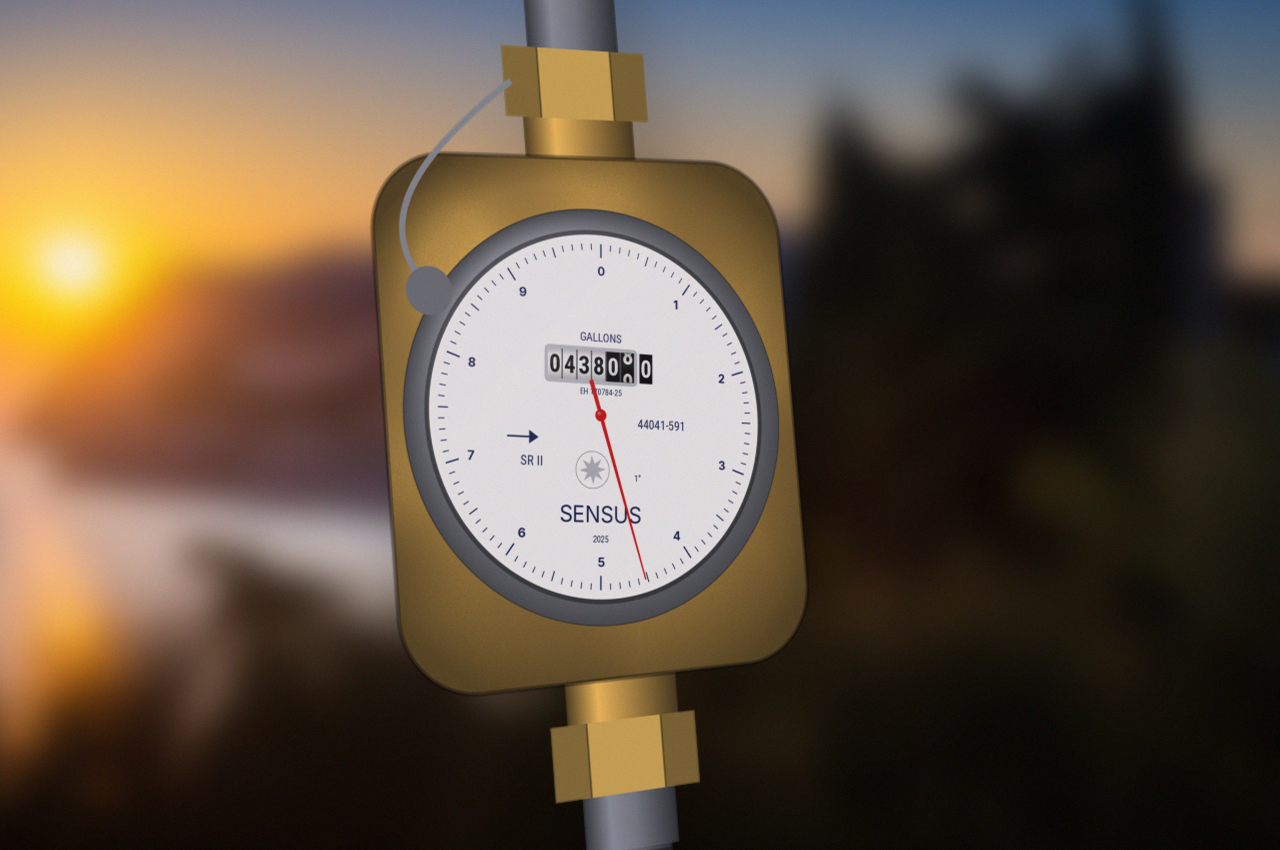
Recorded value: 438084.5; gal
